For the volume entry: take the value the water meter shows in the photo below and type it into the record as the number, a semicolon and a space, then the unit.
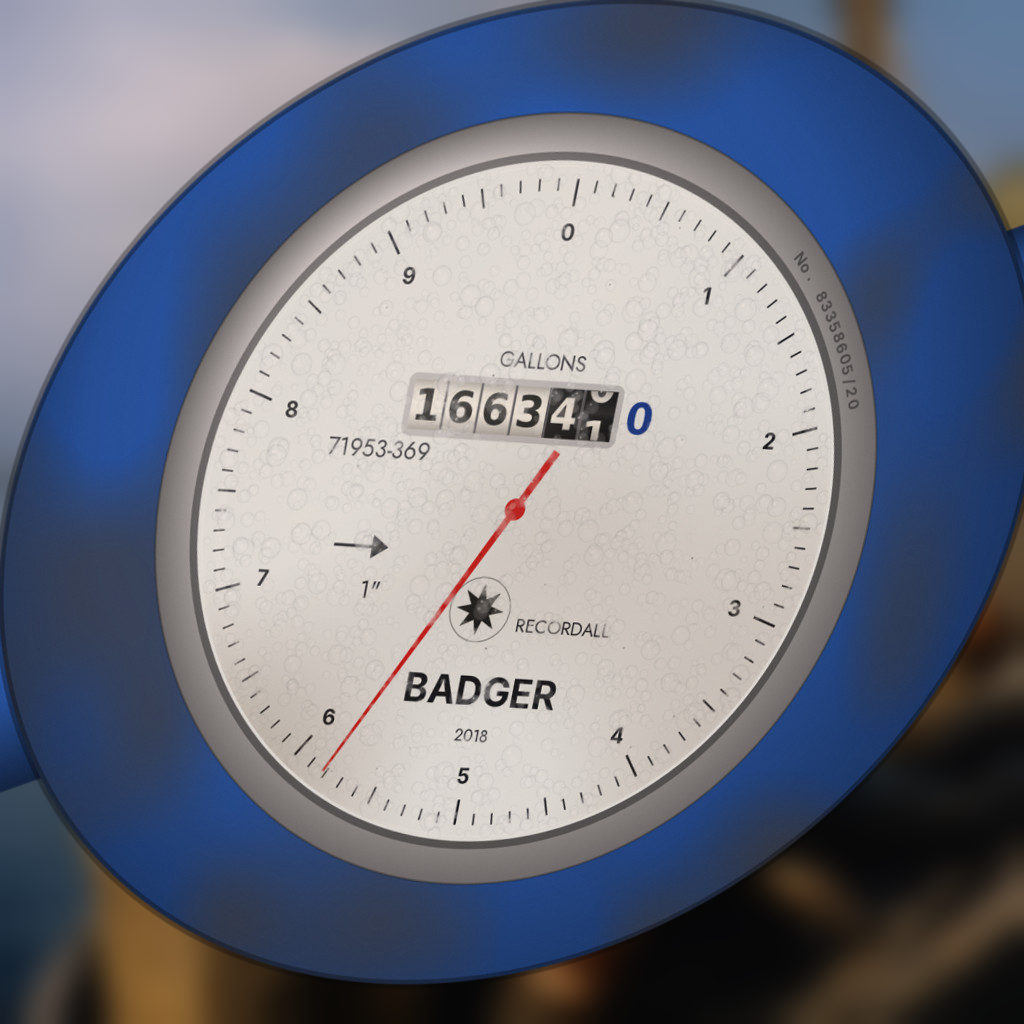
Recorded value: 1663405.8; gal
